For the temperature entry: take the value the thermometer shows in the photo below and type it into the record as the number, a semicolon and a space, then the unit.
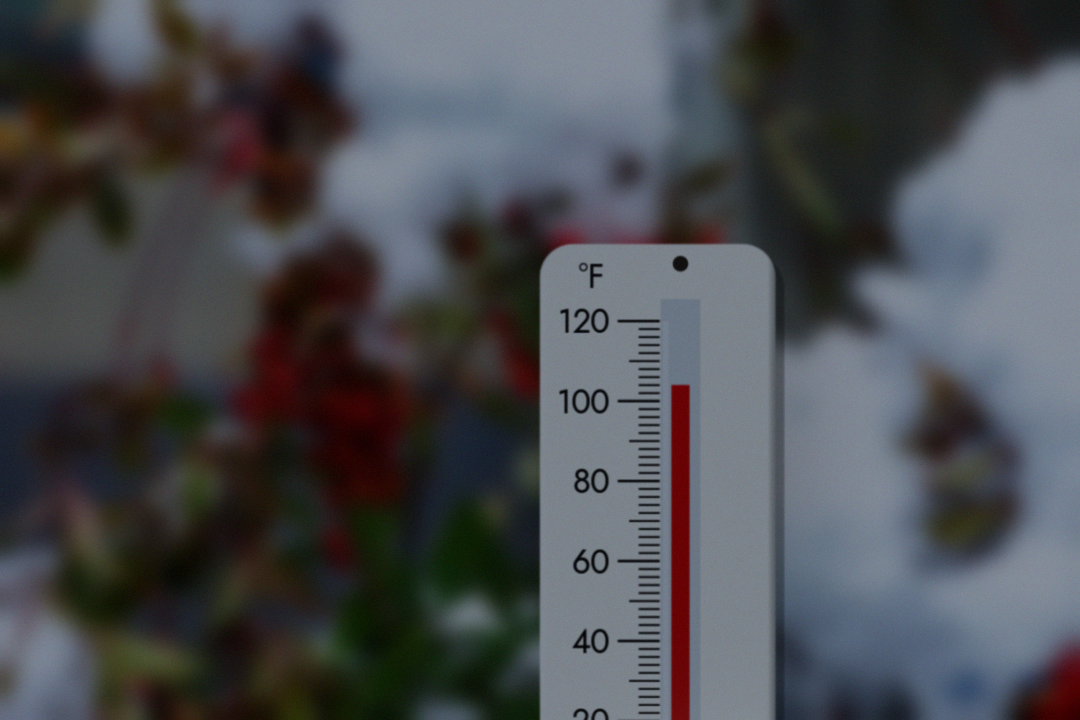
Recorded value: 104; °F
